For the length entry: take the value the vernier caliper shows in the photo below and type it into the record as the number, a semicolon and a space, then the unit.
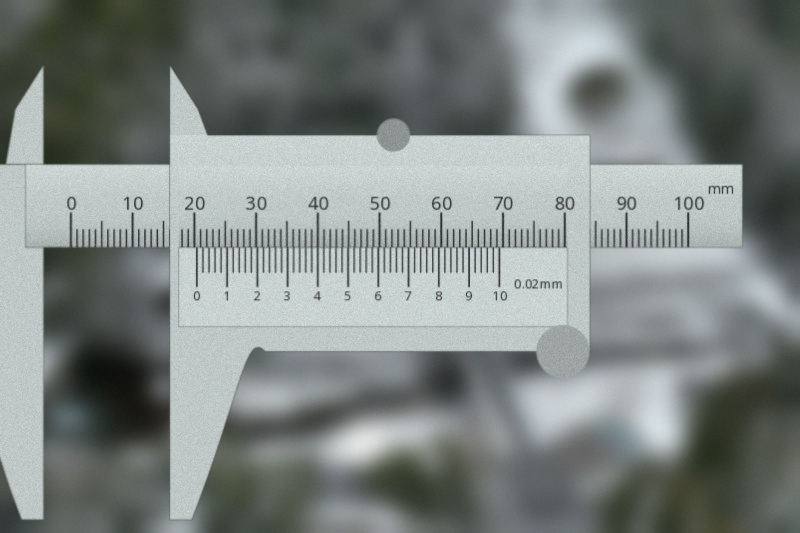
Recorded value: 20.4; mm
